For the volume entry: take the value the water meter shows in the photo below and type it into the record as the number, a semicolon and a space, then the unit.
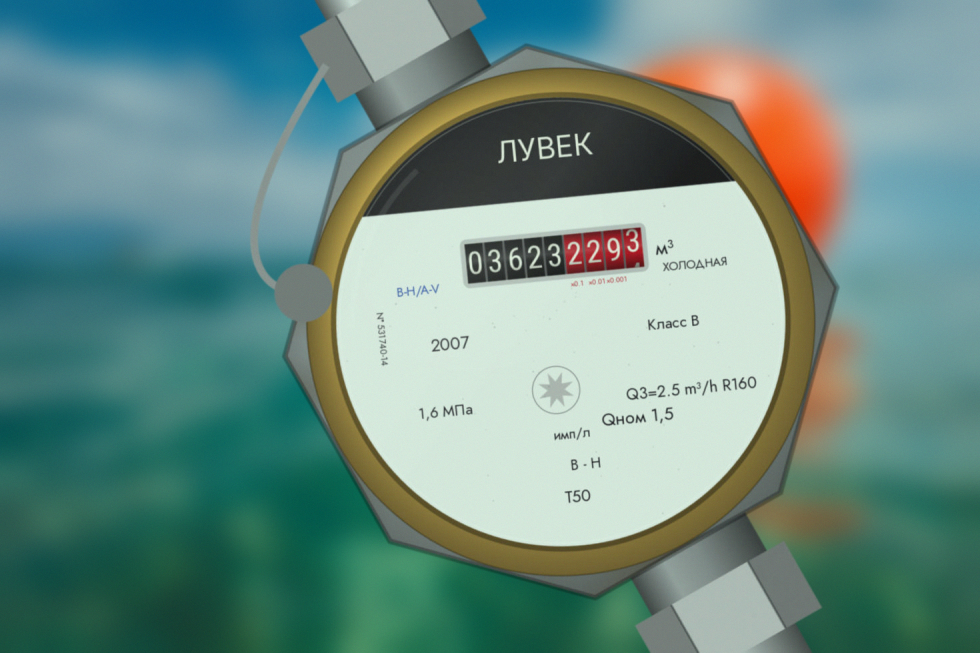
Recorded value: 3623.2293; m³
